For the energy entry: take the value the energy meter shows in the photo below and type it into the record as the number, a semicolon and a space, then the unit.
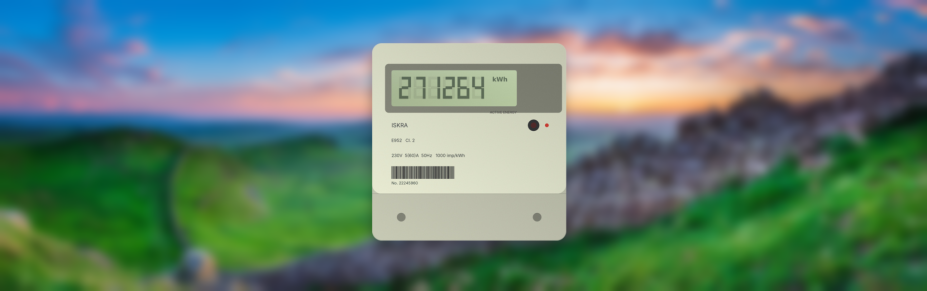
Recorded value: 271264; kWh
